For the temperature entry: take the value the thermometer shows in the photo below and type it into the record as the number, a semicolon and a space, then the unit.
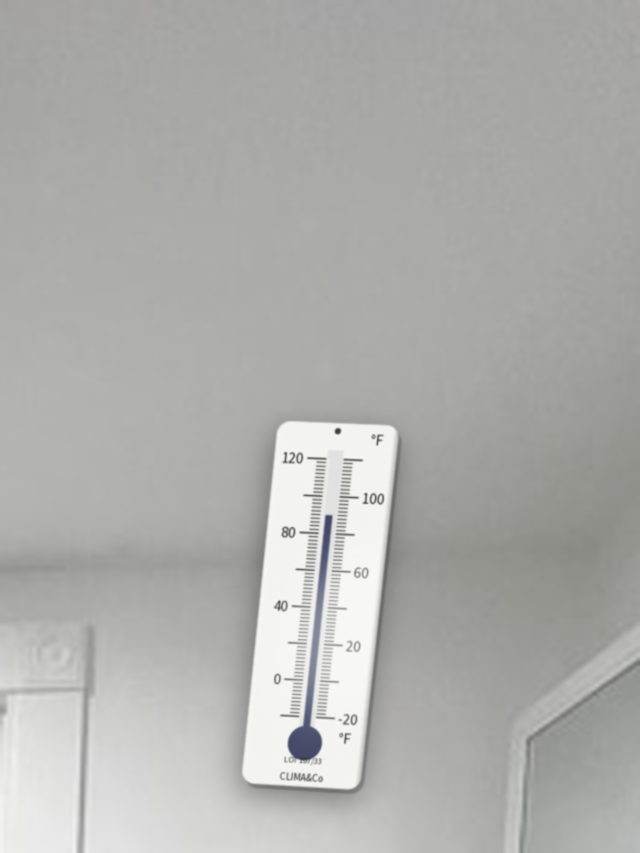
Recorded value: 90; °F
